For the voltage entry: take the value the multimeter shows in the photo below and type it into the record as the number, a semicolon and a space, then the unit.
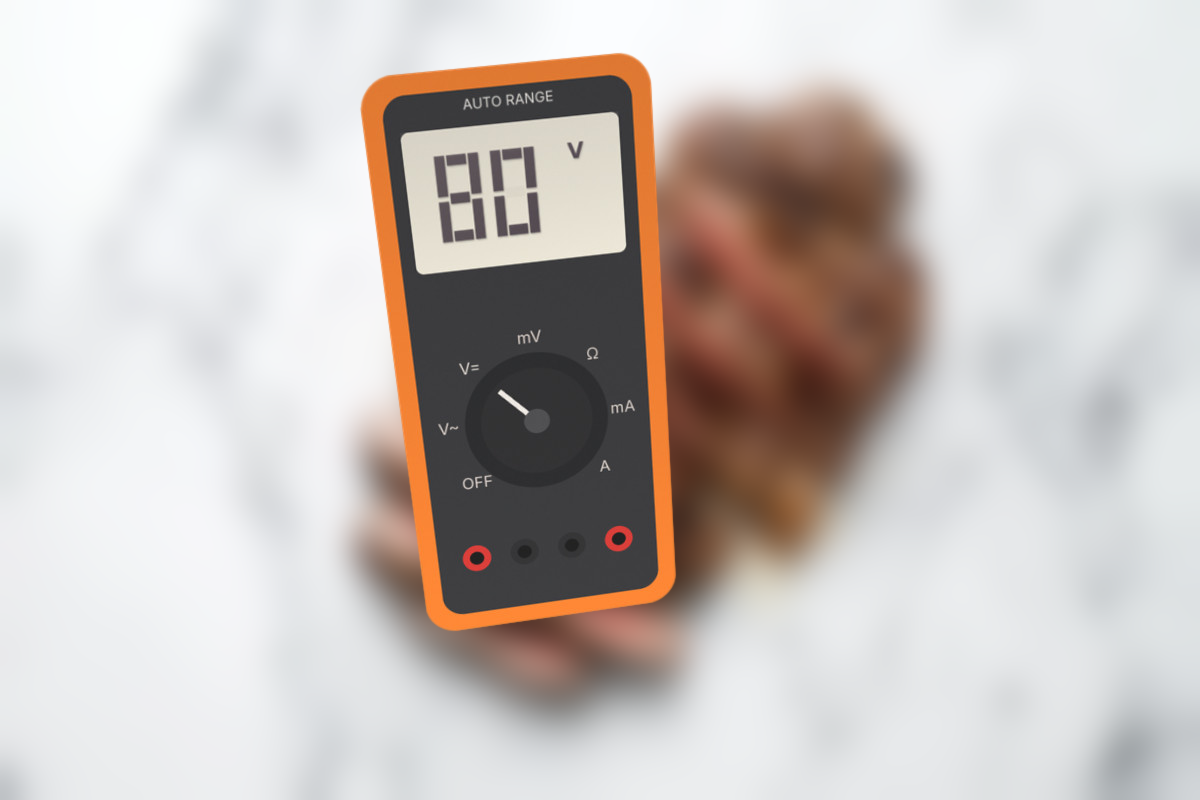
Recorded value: 80; V
